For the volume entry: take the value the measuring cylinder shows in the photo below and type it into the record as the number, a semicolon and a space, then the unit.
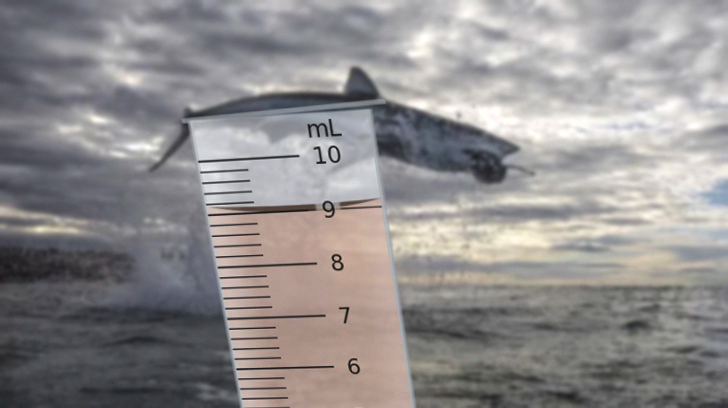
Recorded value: 9; mL
